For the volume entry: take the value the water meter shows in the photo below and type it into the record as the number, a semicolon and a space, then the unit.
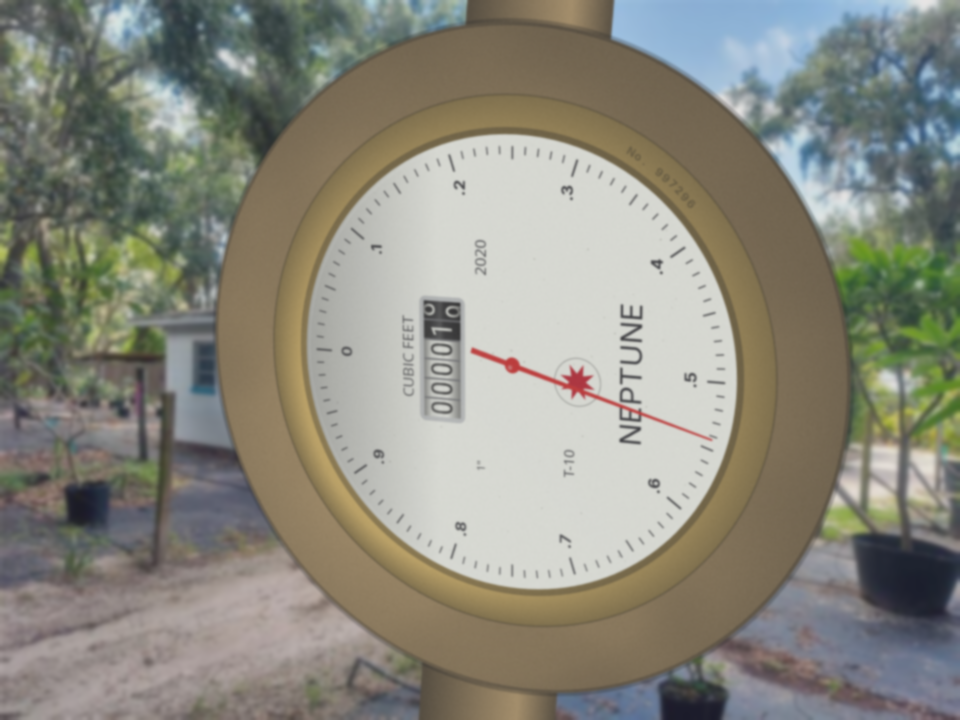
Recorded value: 18.54; ft³
